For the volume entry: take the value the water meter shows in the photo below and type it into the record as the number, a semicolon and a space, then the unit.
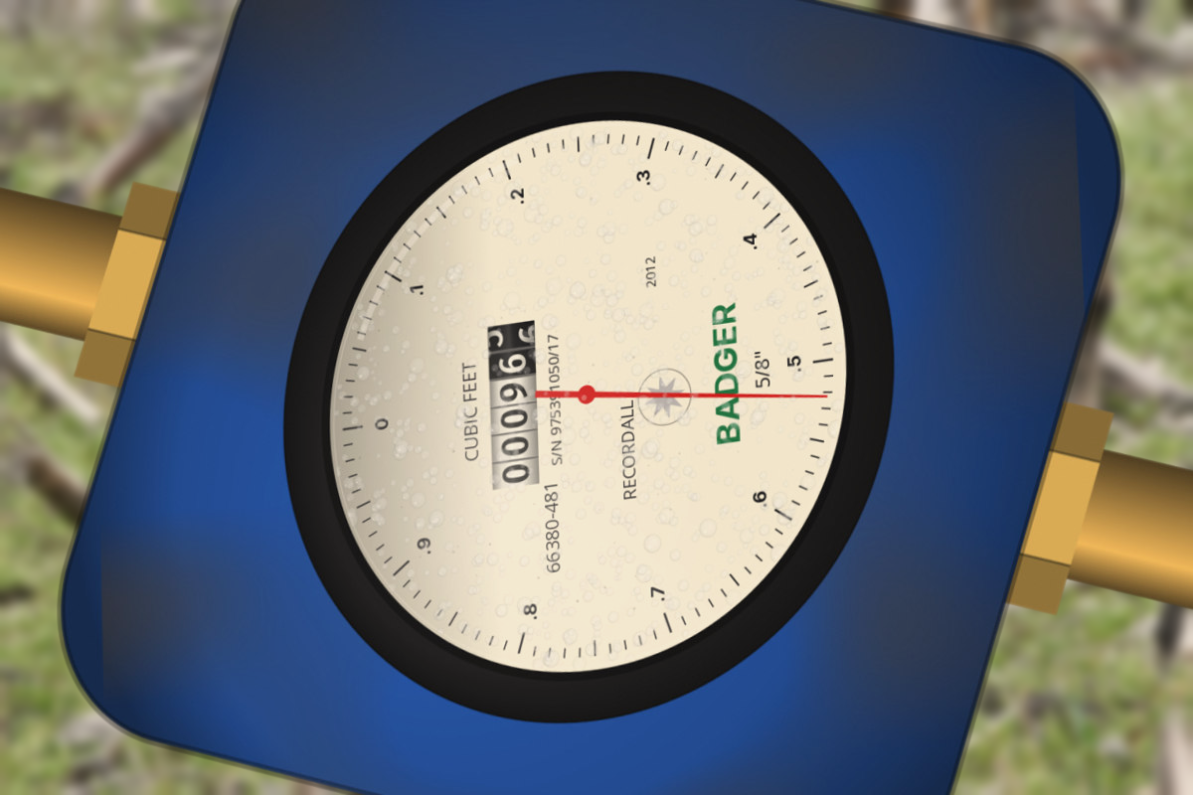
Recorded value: 965.52; ft³
